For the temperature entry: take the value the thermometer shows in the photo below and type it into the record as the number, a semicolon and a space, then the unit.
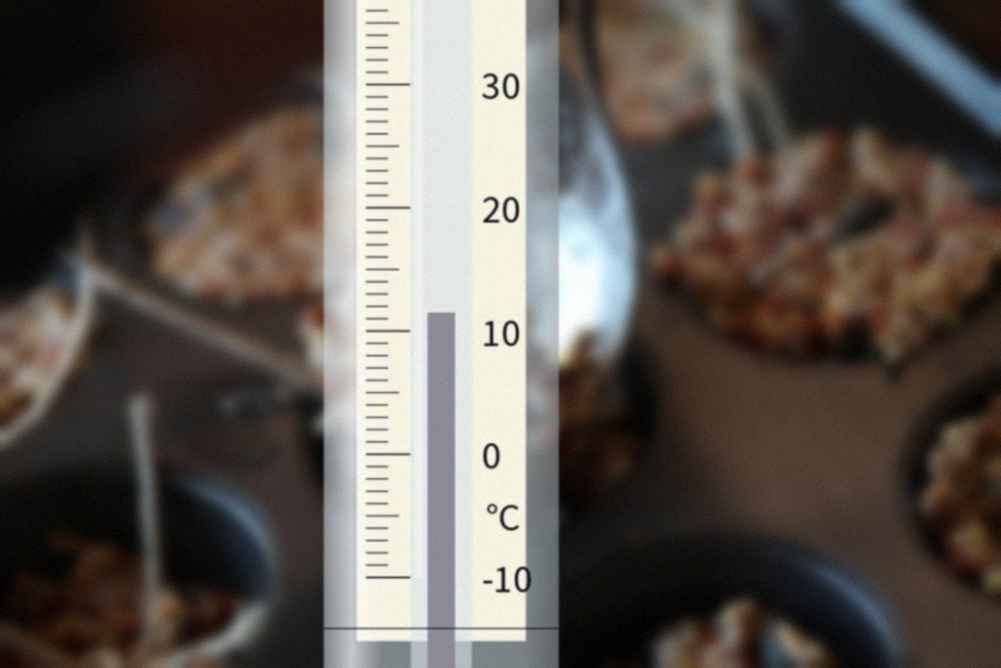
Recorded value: 11.5; °C
